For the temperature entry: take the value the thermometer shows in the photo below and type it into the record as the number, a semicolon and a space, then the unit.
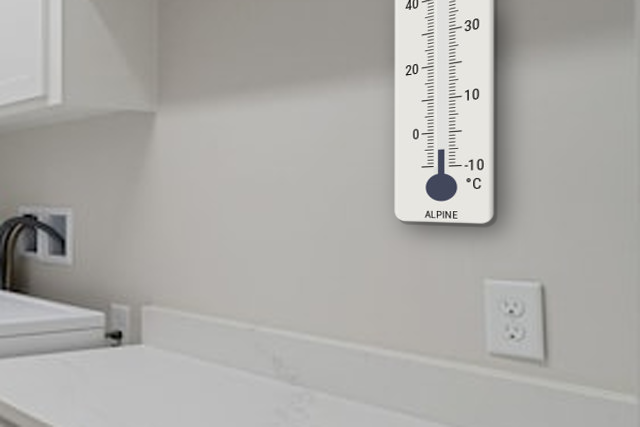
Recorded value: -5; °C
